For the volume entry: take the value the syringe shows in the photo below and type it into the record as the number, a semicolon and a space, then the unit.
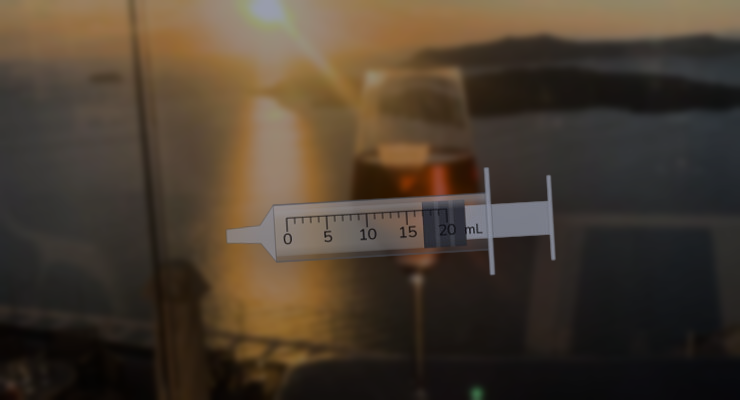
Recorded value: 17; mL
